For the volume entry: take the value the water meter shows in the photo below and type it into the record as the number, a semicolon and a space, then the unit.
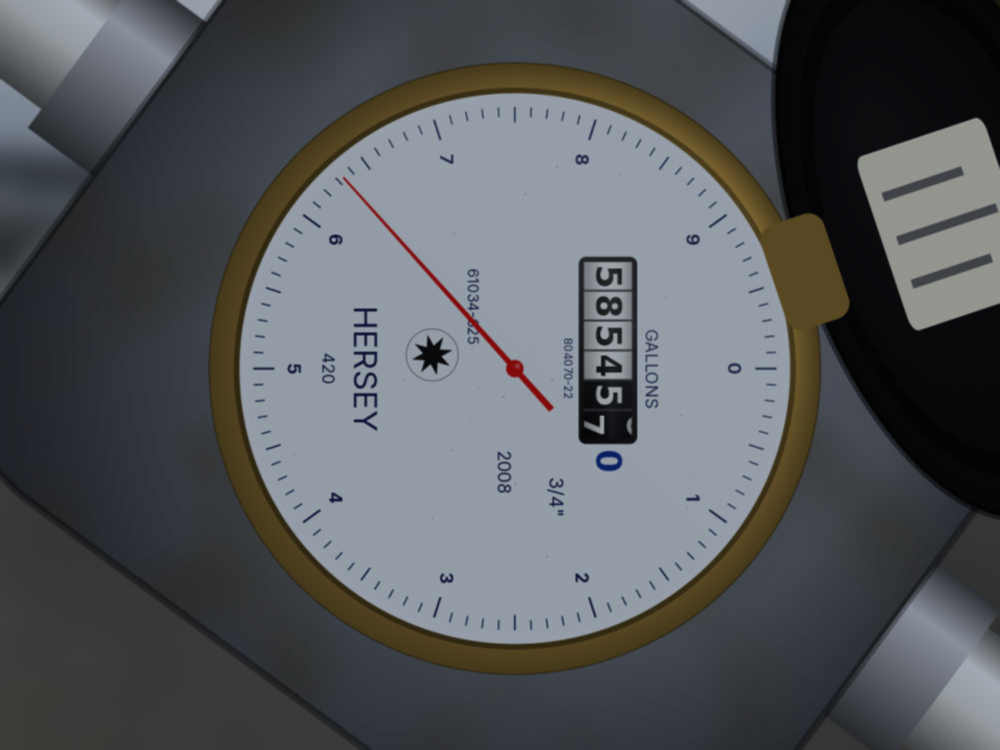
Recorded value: 5854566.3; gal
